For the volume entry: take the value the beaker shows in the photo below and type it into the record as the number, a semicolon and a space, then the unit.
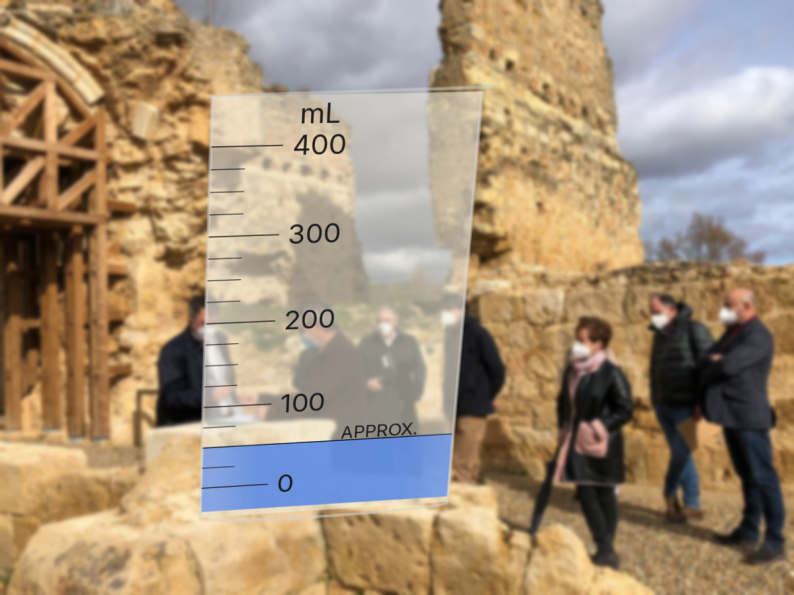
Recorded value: 50; mL
